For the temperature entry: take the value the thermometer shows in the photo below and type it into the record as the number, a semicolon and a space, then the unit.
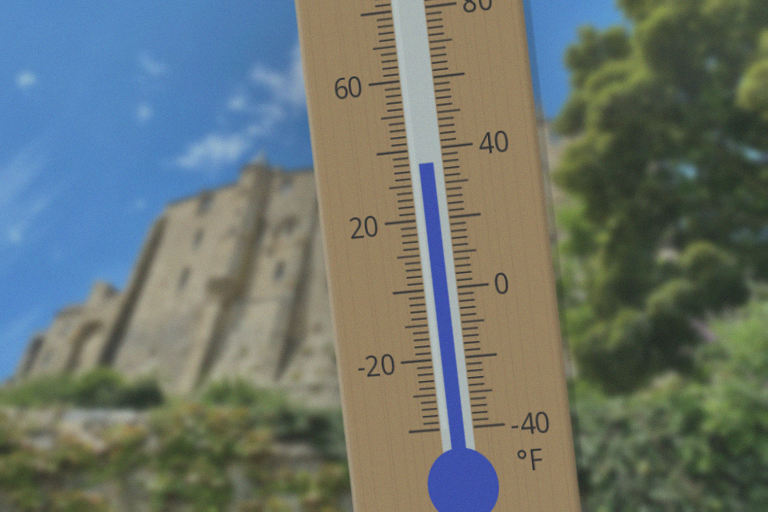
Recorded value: 36; °F
